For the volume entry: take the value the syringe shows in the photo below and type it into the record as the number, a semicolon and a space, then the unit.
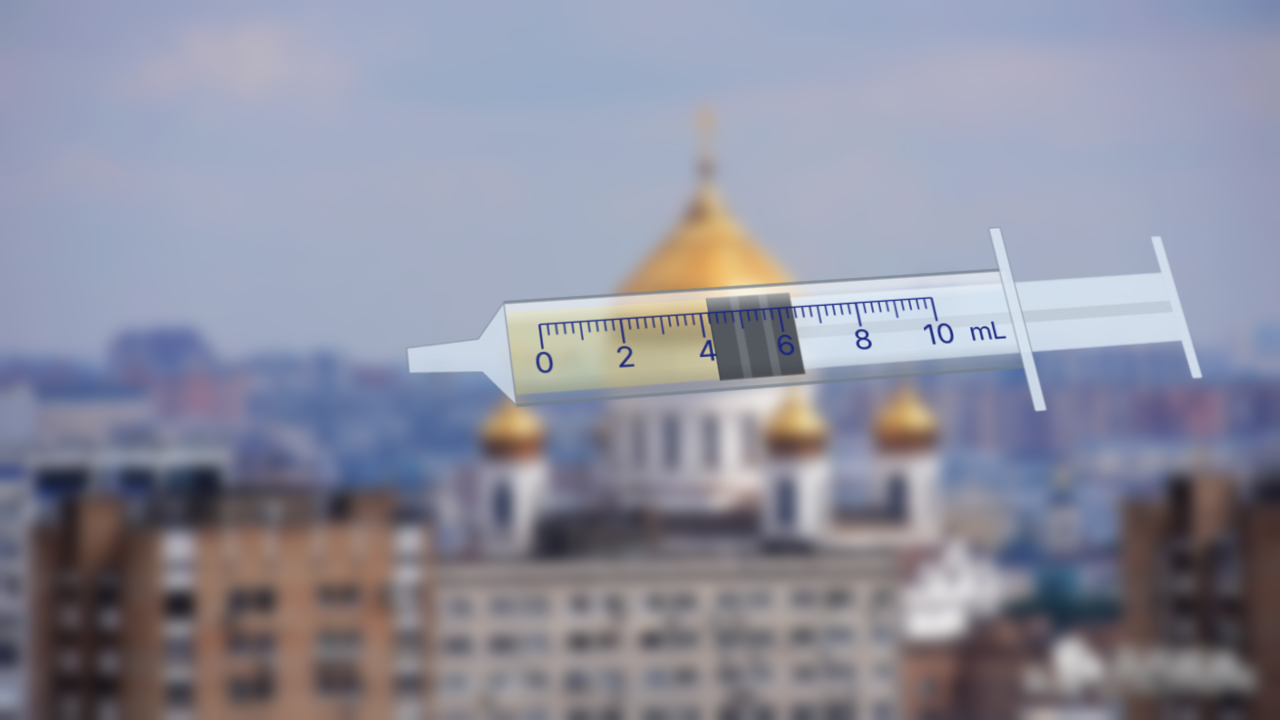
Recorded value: 4.2; mL
